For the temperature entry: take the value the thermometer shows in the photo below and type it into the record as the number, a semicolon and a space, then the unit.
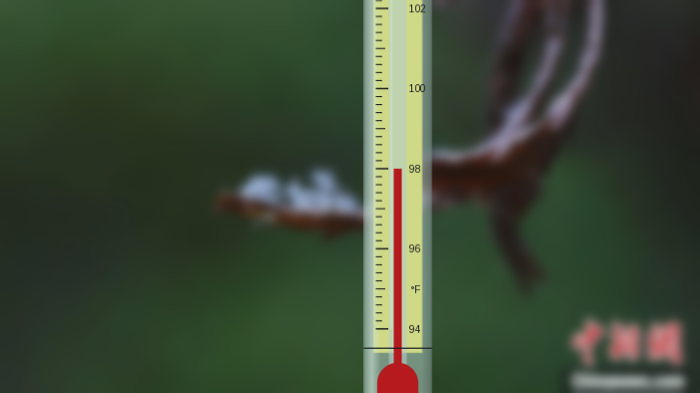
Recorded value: 98; °F
